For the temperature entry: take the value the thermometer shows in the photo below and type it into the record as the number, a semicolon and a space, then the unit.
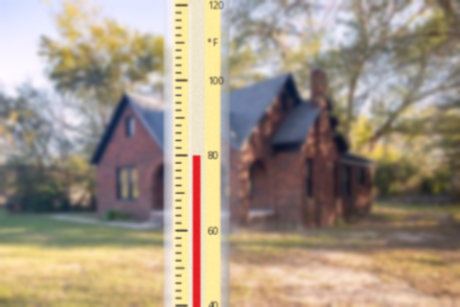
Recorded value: 80; °F
